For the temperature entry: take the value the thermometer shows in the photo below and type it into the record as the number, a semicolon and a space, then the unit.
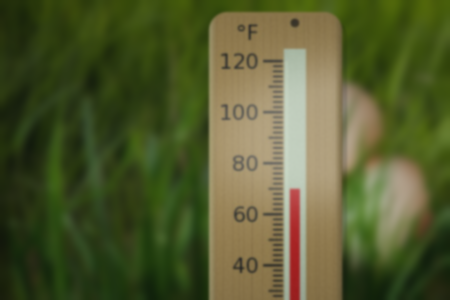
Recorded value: 70; °F
